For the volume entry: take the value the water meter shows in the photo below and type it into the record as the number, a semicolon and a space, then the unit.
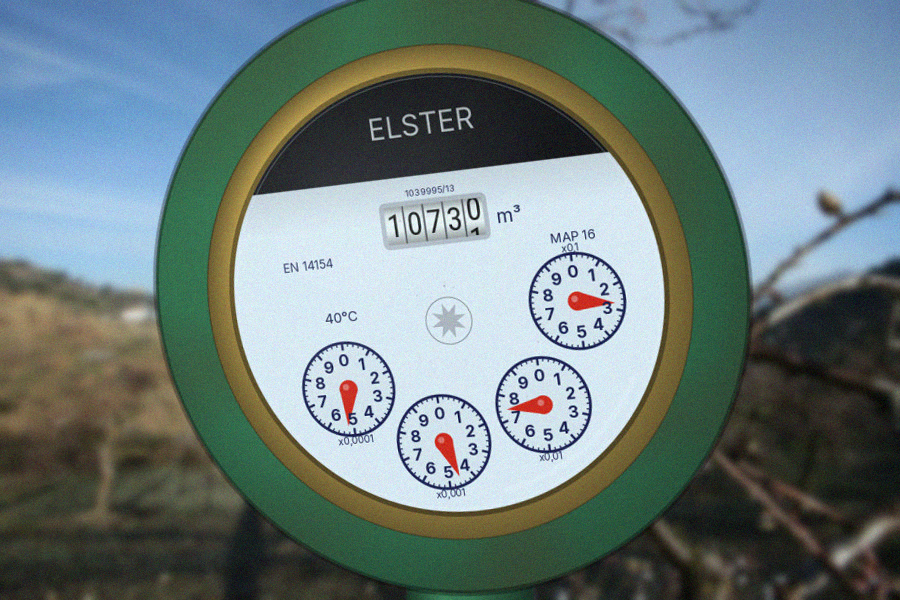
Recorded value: 10730.2745; m³
